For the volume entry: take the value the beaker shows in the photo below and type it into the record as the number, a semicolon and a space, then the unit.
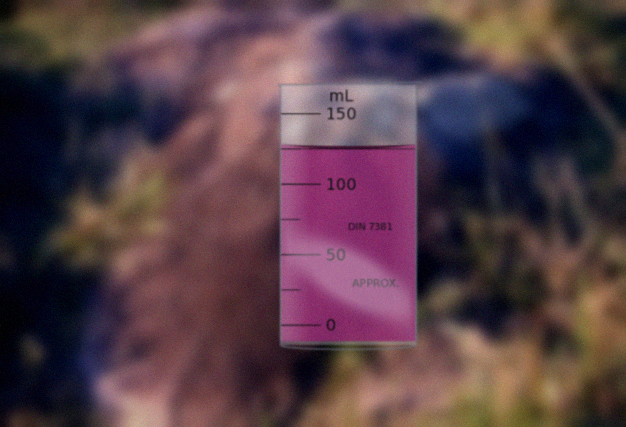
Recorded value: 125; mL
